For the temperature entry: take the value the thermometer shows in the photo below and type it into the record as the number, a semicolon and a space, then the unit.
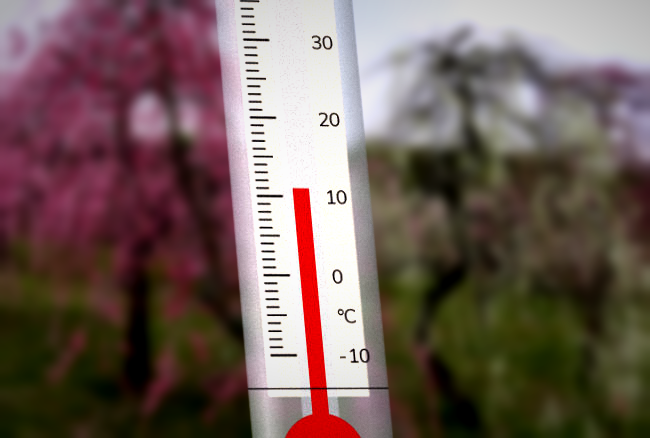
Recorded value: 11; °C
